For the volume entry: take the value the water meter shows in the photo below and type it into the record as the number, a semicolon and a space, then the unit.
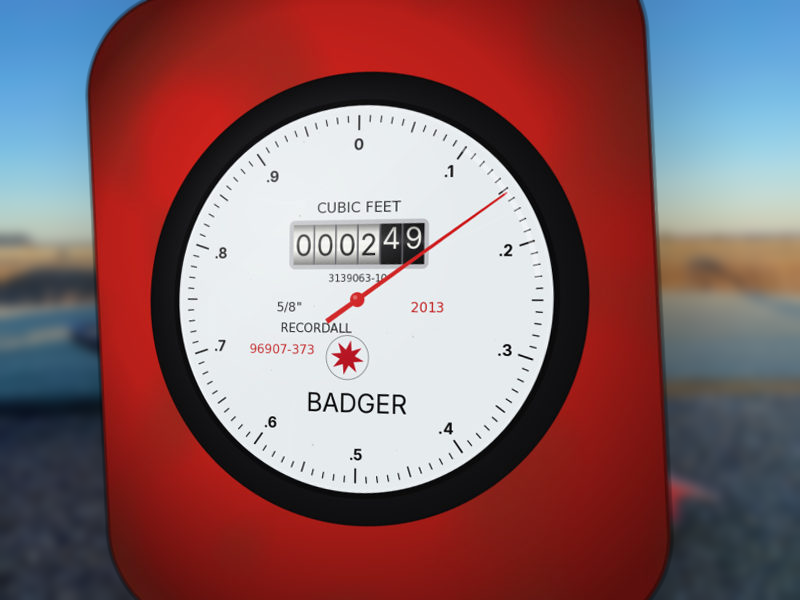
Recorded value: 249.15; ft³
